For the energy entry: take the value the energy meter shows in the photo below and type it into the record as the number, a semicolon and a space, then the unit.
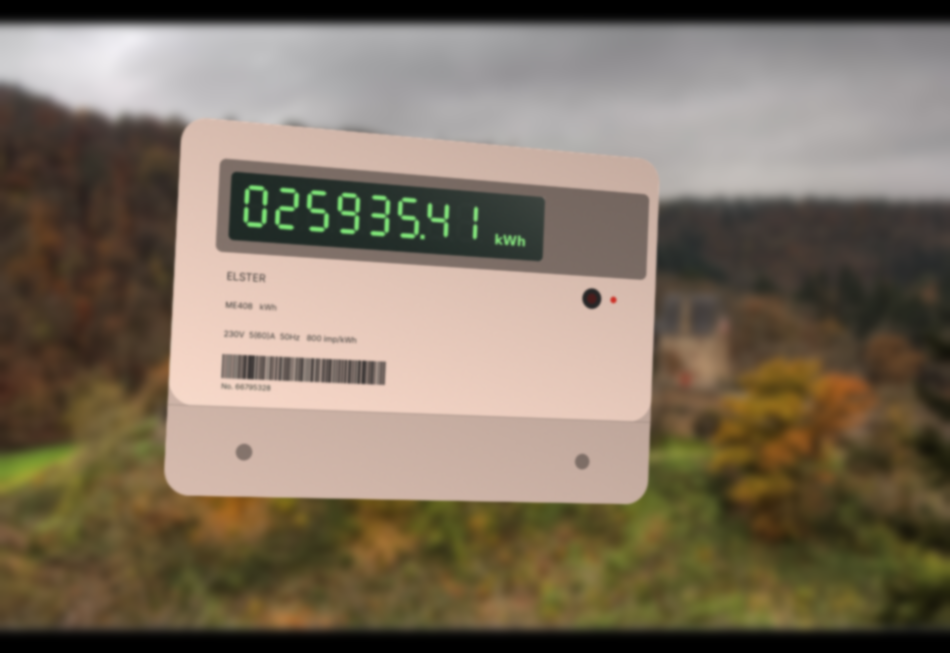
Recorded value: 25935.41; kWh
